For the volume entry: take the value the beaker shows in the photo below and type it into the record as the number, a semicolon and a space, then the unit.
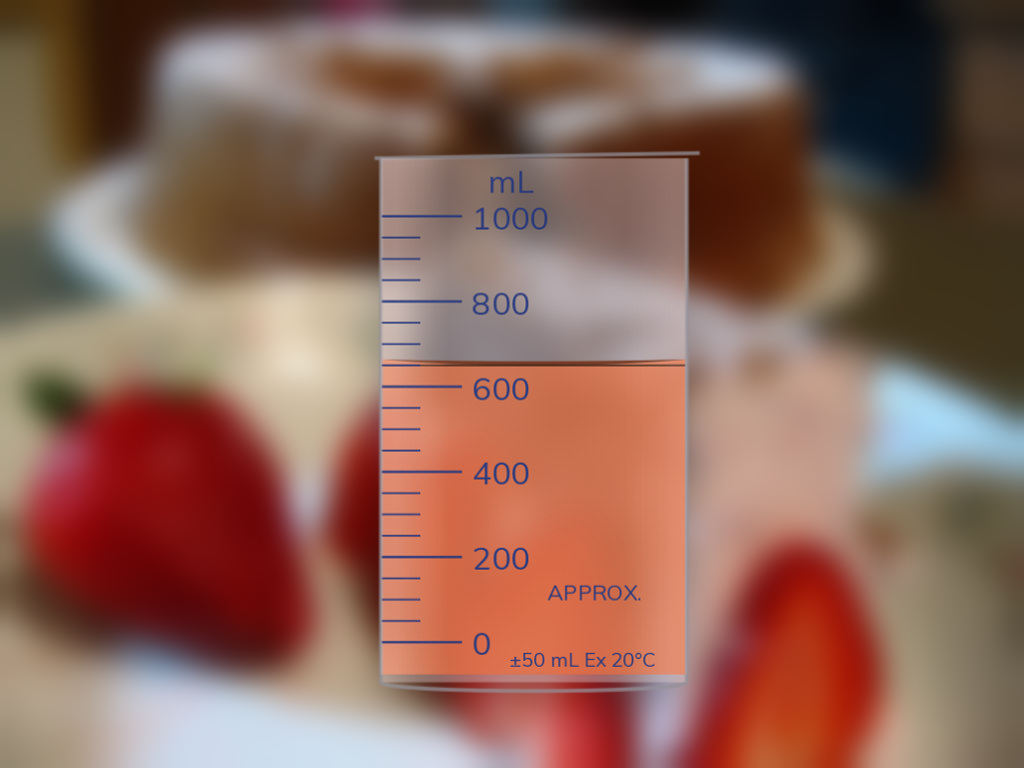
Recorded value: 650; mL
